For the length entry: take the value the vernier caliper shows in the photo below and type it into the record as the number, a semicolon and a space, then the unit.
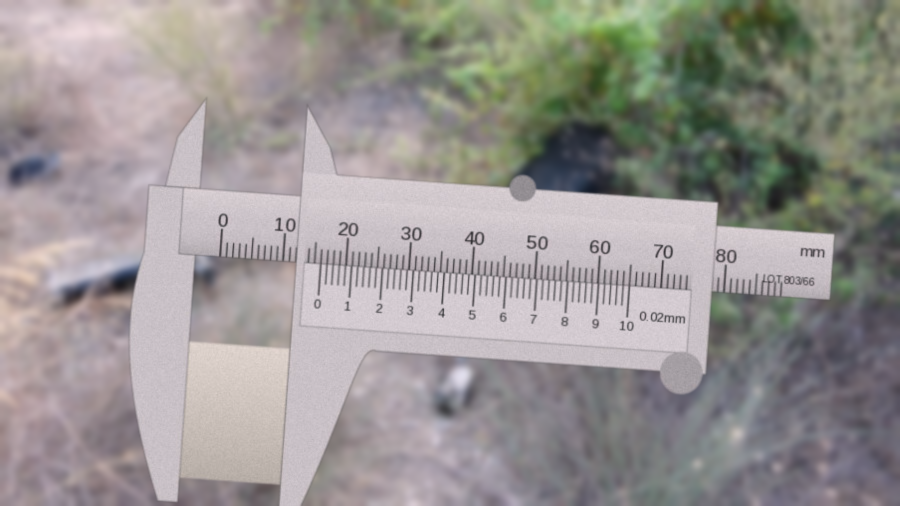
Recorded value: 16.0; mm
